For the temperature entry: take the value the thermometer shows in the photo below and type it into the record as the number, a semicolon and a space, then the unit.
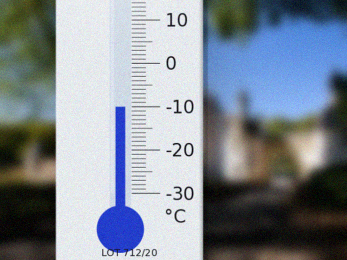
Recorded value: -10; °C
